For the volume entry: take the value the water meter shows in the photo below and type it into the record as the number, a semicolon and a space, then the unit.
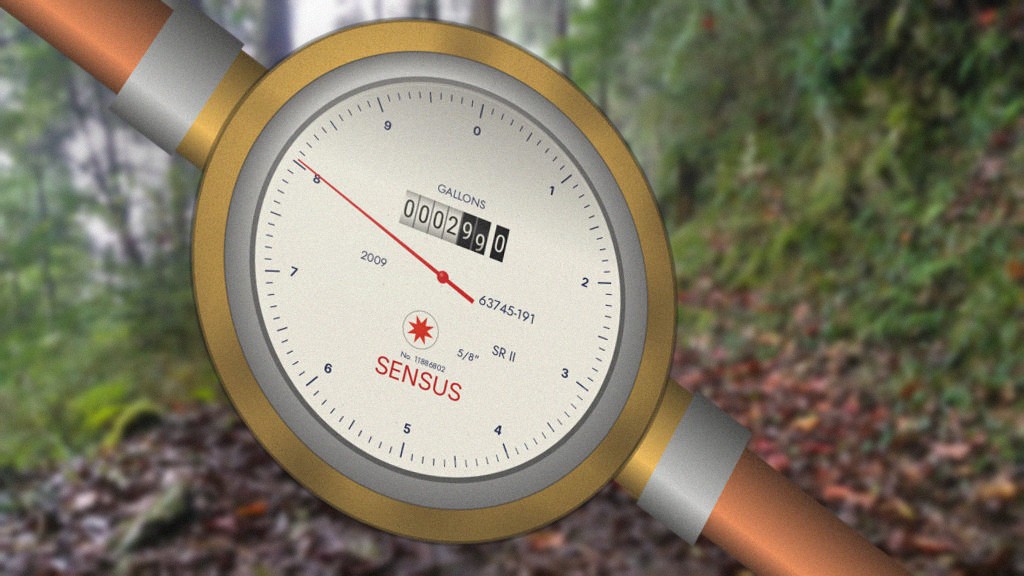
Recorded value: 2988.0; gal
